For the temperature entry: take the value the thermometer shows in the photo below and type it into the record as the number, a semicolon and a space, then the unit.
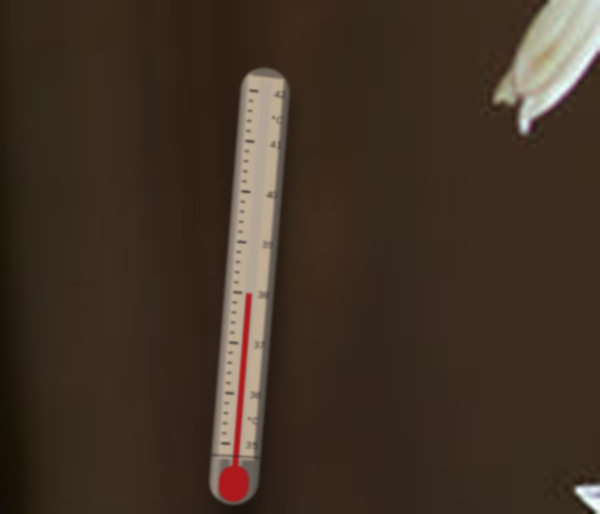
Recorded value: 38; °C
